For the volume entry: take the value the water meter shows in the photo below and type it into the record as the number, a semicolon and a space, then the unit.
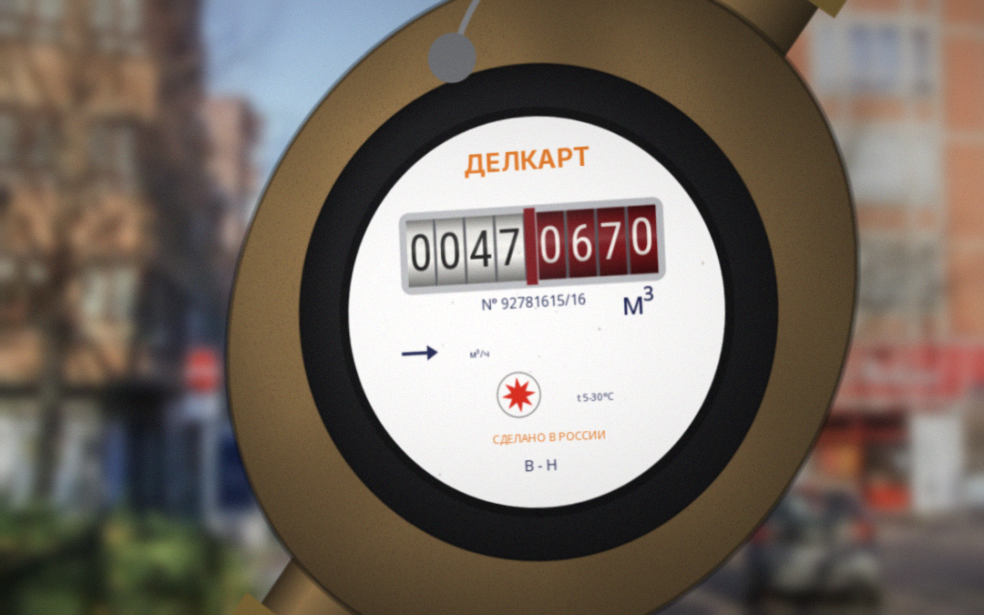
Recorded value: 47.0670; m³
